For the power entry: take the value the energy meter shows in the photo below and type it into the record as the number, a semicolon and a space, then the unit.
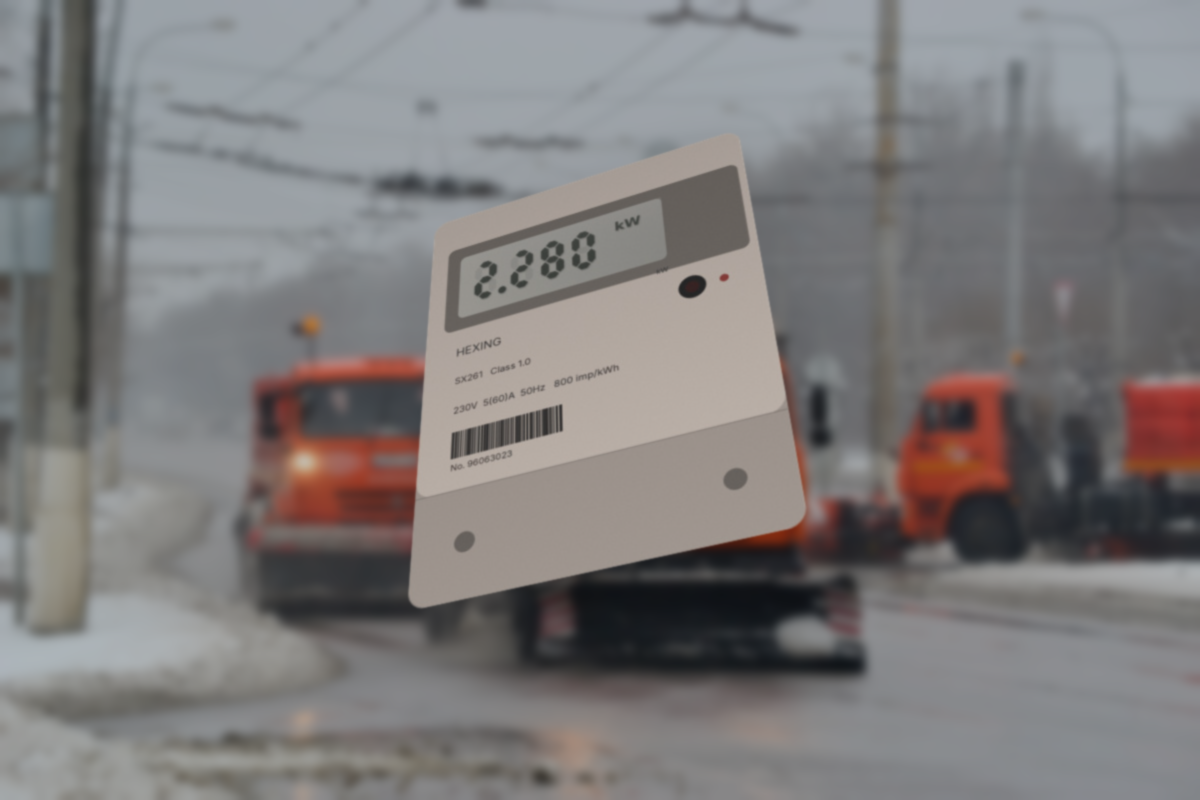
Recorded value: 2.280; kW
